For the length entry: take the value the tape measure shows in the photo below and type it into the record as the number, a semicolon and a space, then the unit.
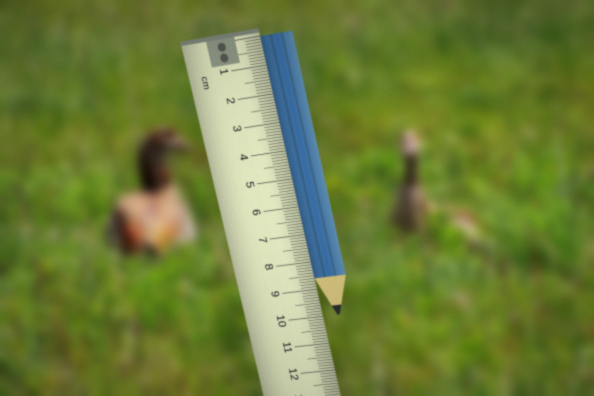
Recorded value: 10; cm
